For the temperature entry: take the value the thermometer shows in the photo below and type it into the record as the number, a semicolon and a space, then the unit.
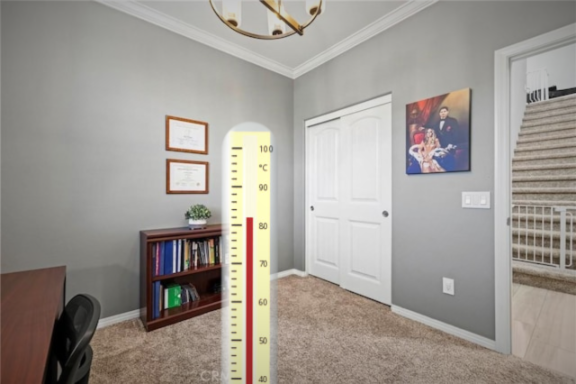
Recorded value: 82; °C
